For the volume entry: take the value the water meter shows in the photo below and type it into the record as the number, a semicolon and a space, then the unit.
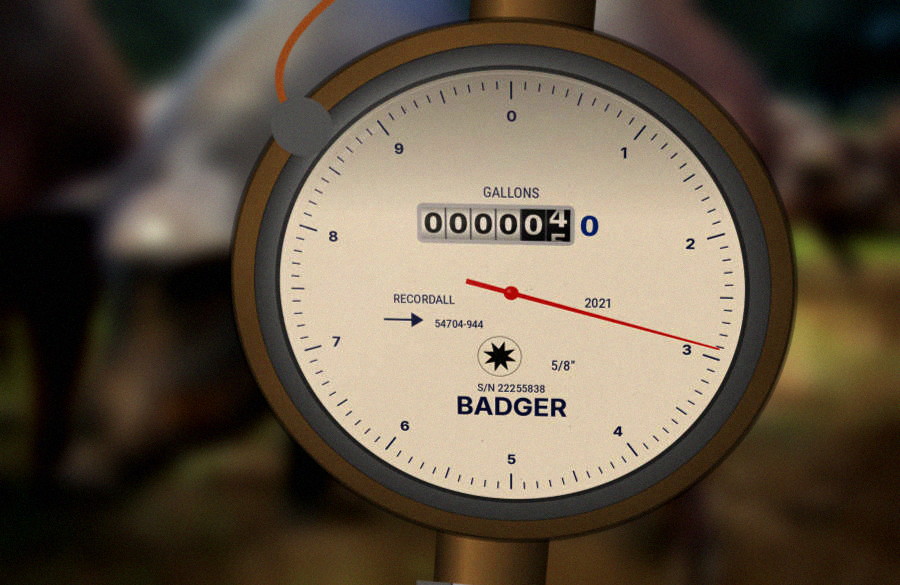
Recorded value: 42.9; gal
